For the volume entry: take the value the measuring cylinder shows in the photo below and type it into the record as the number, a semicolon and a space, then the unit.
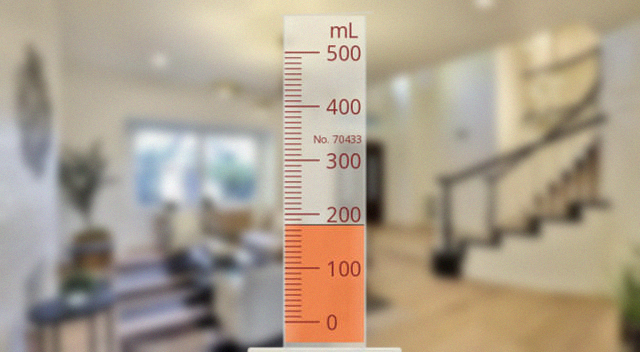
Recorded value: 180; mL
